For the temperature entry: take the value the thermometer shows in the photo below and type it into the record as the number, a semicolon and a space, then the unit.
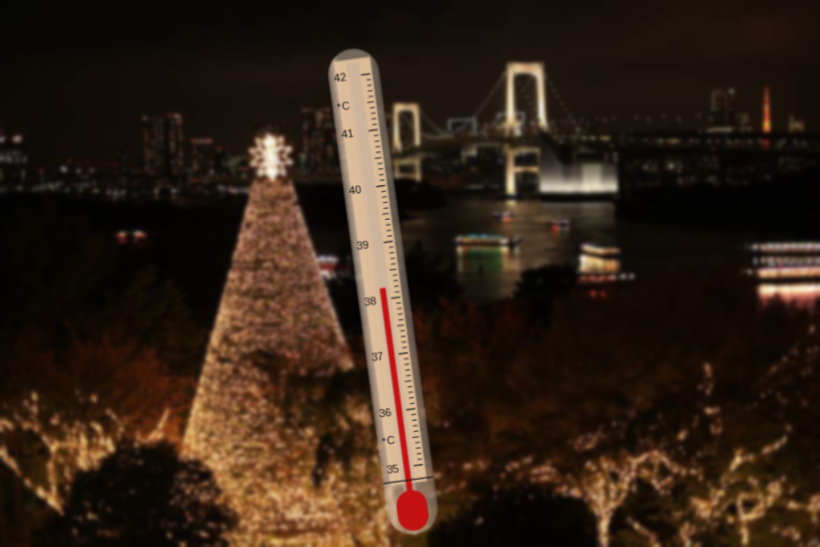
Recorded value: 38.2; °C
